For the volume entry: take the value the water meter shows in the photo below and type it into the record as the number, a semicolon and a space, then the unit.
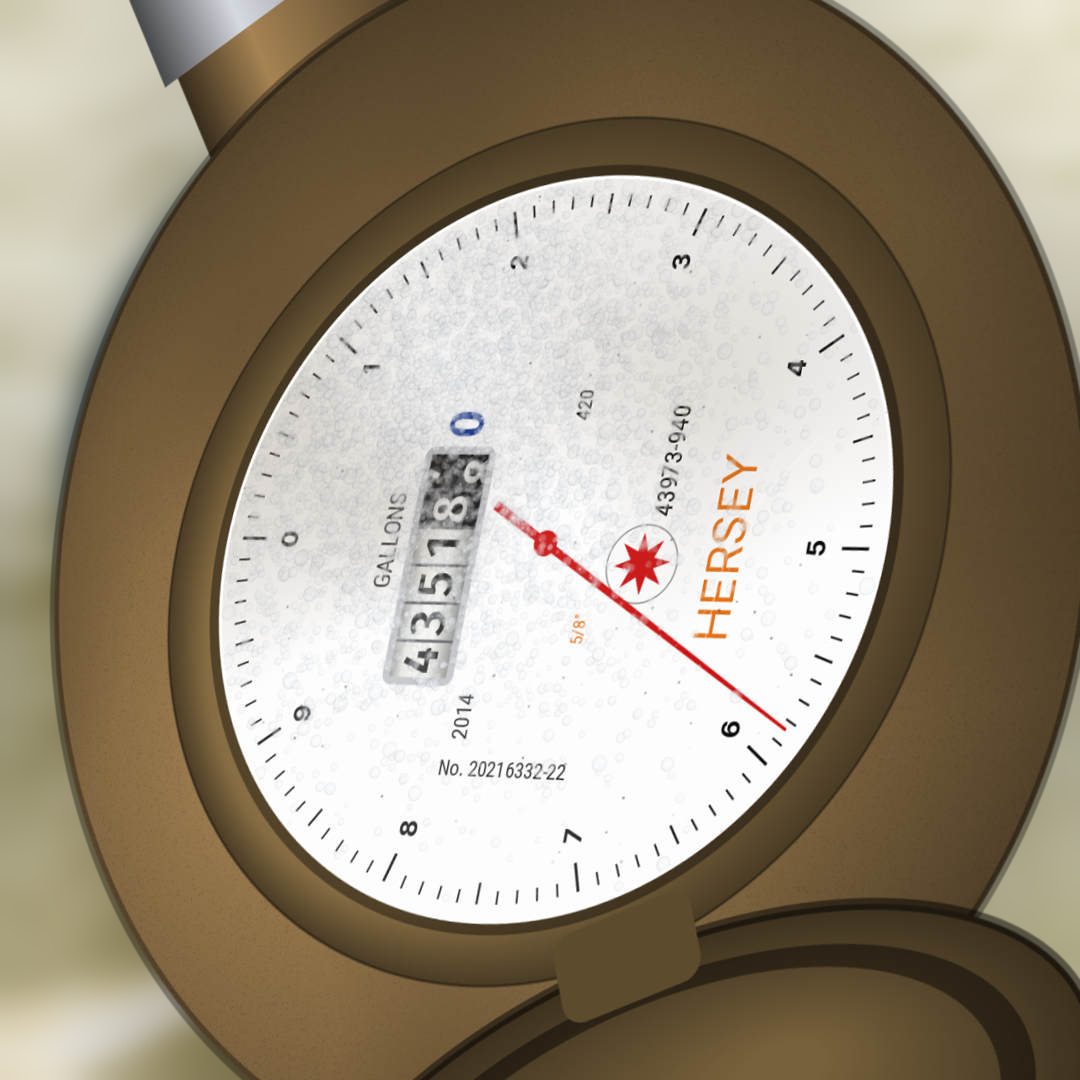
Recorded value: 4351875.8; gal
